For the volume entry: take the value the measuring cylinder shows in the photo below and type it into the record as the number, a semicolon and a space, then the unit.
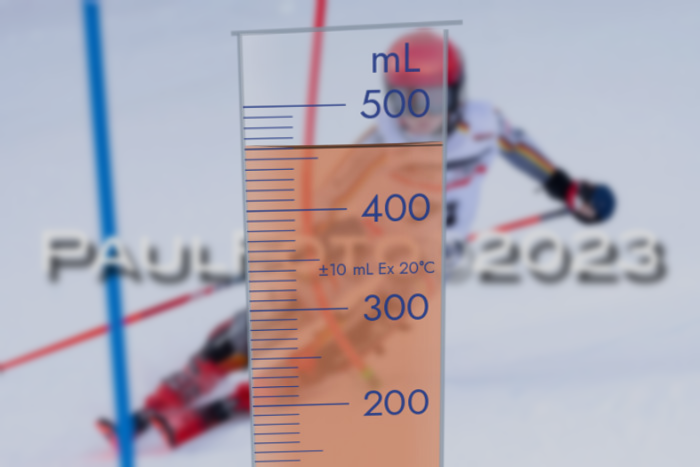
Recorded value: 460; mL
